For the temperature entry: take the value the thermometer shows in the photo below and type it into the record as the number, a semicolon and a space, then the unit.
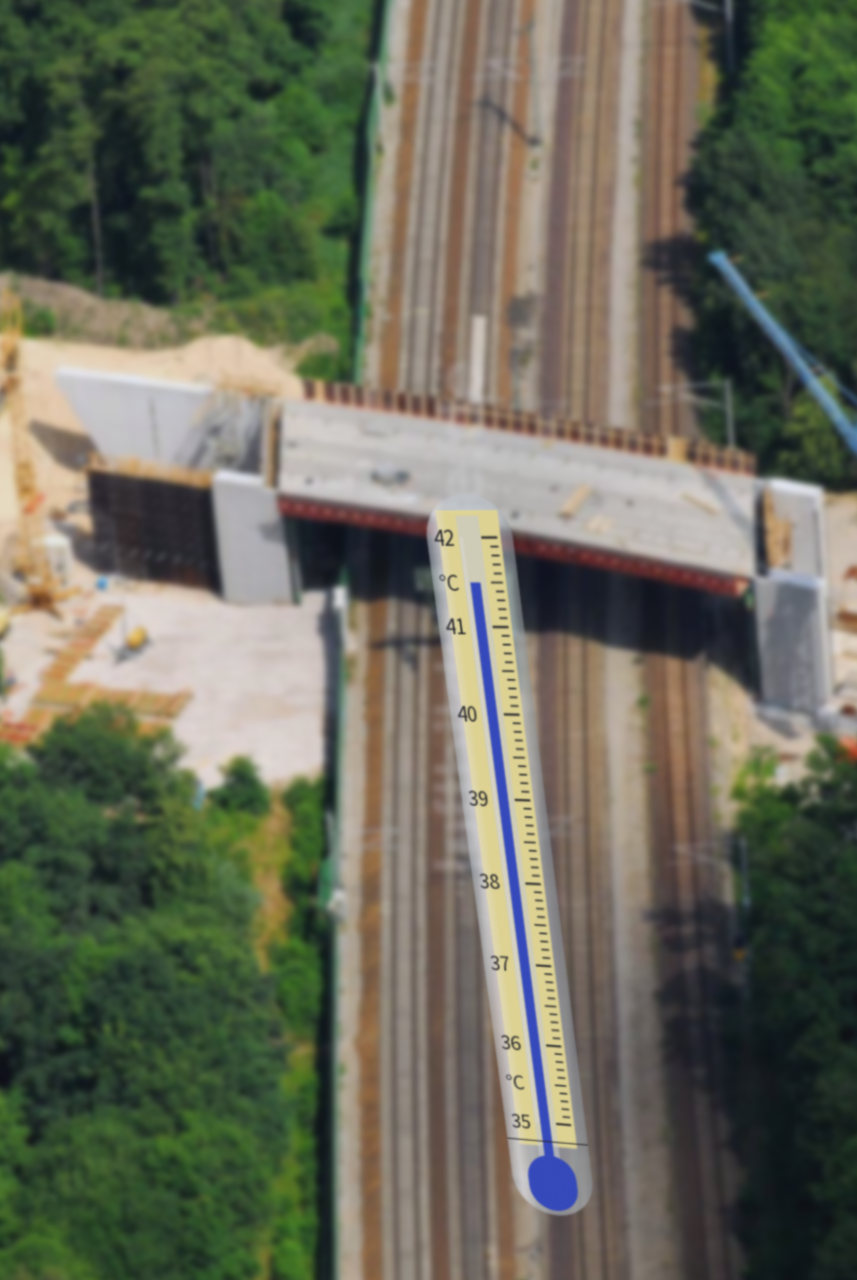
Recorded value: 41.5; °C
